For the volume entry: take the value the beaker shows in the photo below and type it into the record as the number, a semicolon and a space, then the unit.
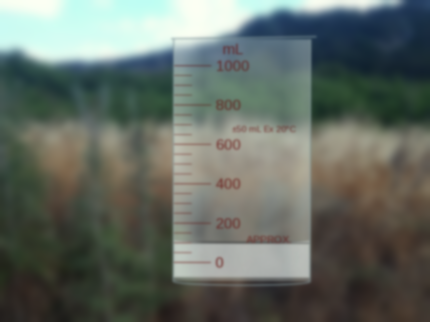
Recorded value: 100; mL
